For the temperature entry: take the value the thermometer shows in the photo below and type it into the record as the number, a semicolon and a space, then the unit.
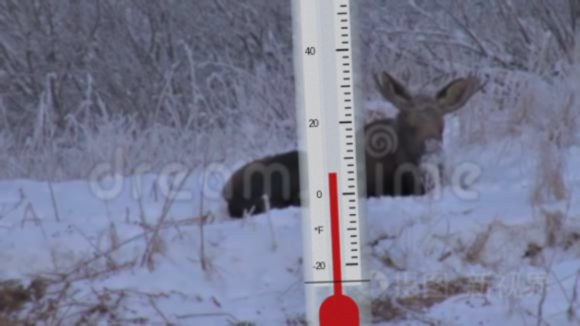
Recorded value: 6; °F
